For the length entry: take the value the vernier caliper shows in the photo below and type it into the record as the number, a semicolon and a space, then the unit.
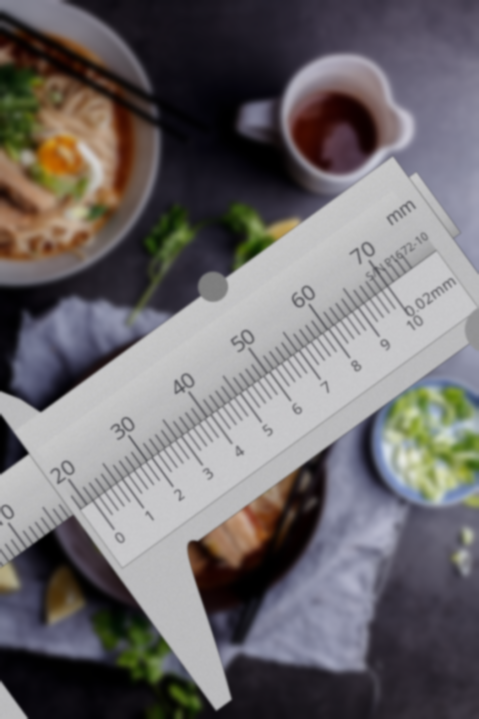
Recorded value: 21.0; mm
